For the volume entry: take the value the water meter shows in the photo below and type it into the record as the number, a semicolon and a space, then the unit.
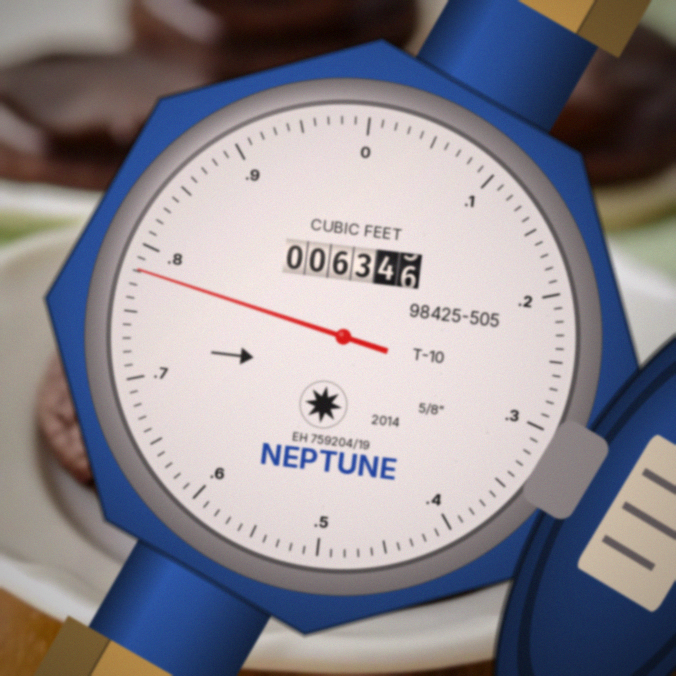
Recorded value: 6345.78; ft³
